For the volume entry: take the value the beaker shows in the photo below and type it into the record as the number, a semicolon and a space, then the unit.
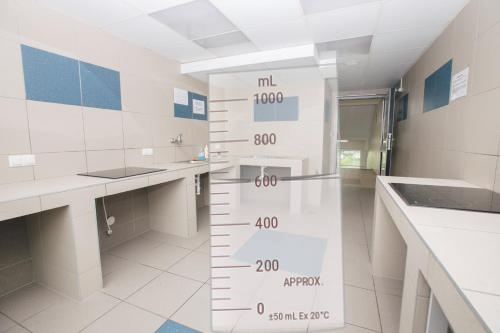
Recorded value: 600; mL
